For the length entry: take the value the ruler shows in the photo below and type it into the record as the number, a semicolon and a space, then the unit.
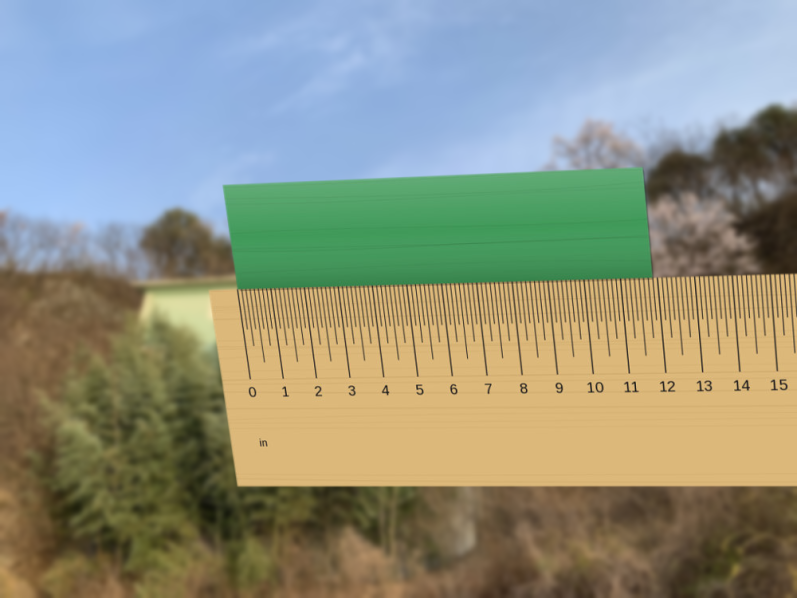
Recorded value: 11.875; in
